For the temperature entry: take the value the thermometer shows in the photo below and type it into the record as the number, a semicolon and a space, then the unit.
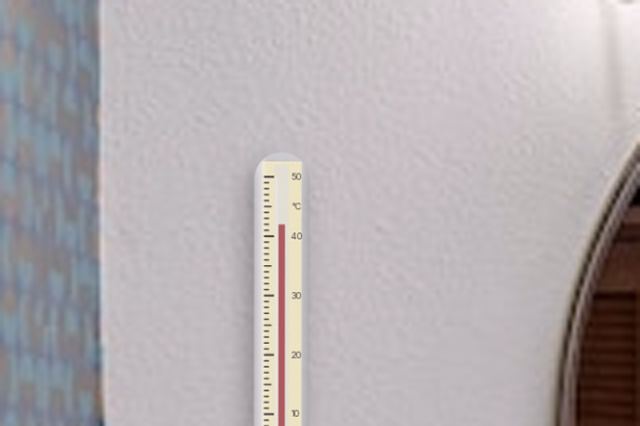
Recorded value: 42; °C
